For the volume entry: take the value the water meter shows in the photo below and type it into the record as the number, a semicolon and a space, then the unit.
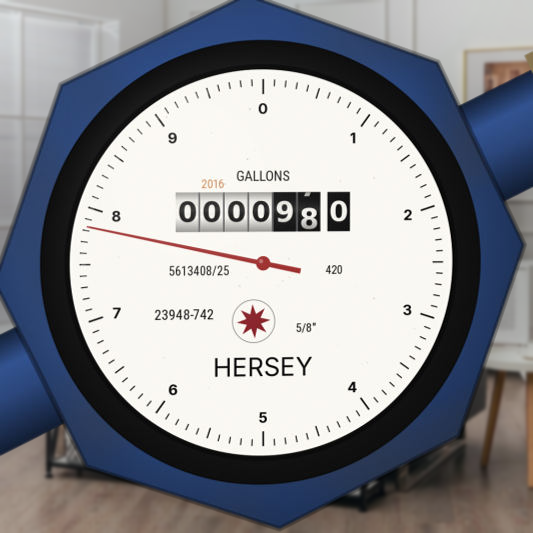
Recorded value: 977.8; gal
